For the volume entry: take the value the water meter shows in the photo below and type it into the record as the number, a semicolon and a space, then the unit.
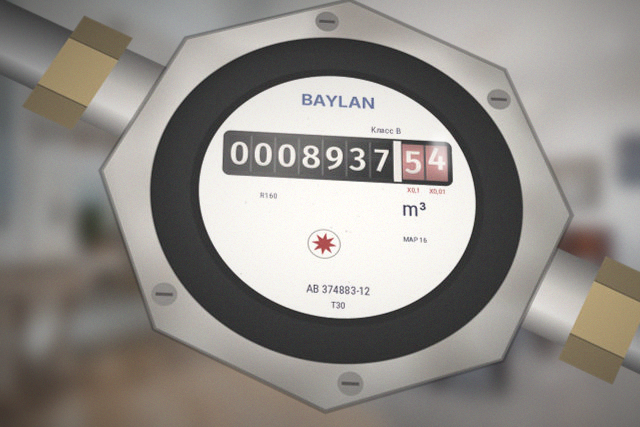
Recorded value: 8937.54; m³
